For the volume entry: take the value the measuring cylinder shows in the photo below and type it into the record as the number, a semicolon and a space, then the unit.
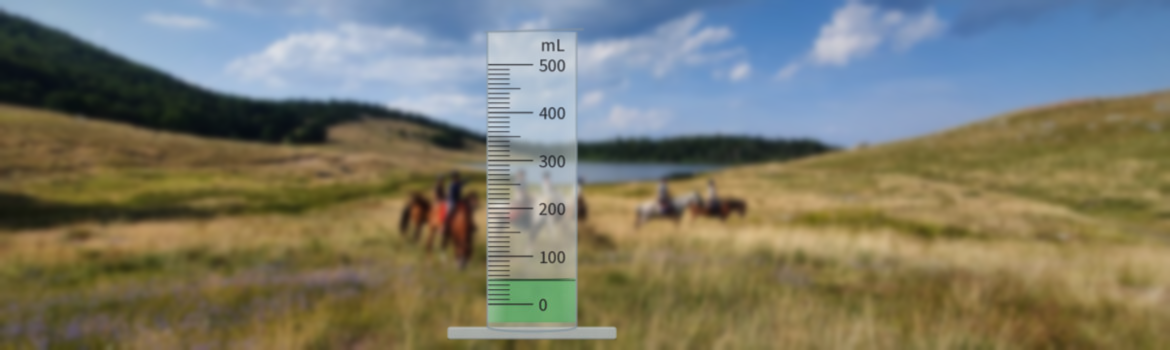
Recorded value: 50; mL
